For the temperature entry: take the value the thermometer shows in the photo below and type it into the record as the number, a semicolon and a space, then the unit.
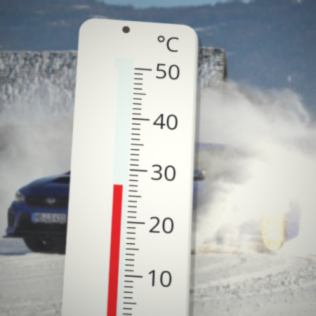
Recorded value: 27; °C
